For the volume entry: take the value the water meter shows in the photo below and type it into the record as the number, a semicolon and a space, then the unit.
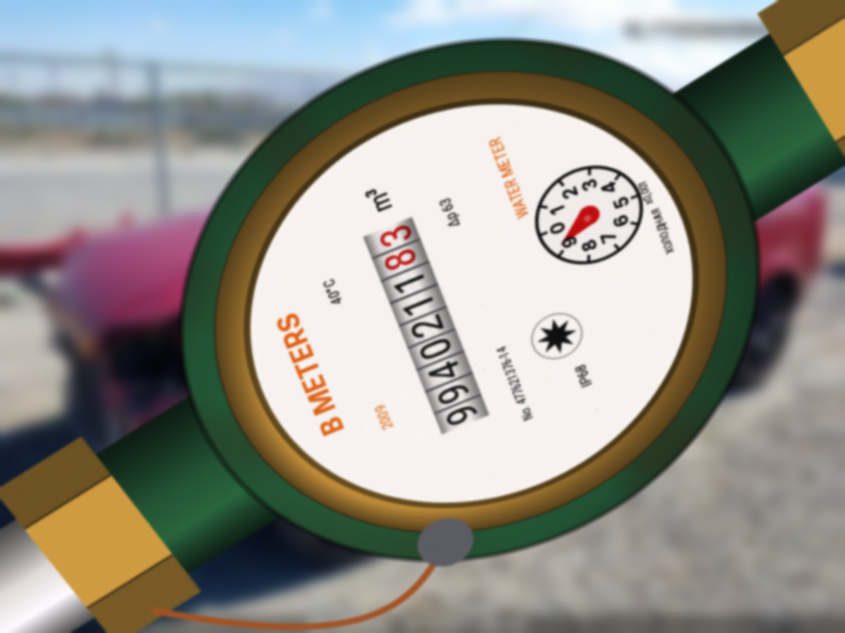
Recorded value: 9940211.829; m³
